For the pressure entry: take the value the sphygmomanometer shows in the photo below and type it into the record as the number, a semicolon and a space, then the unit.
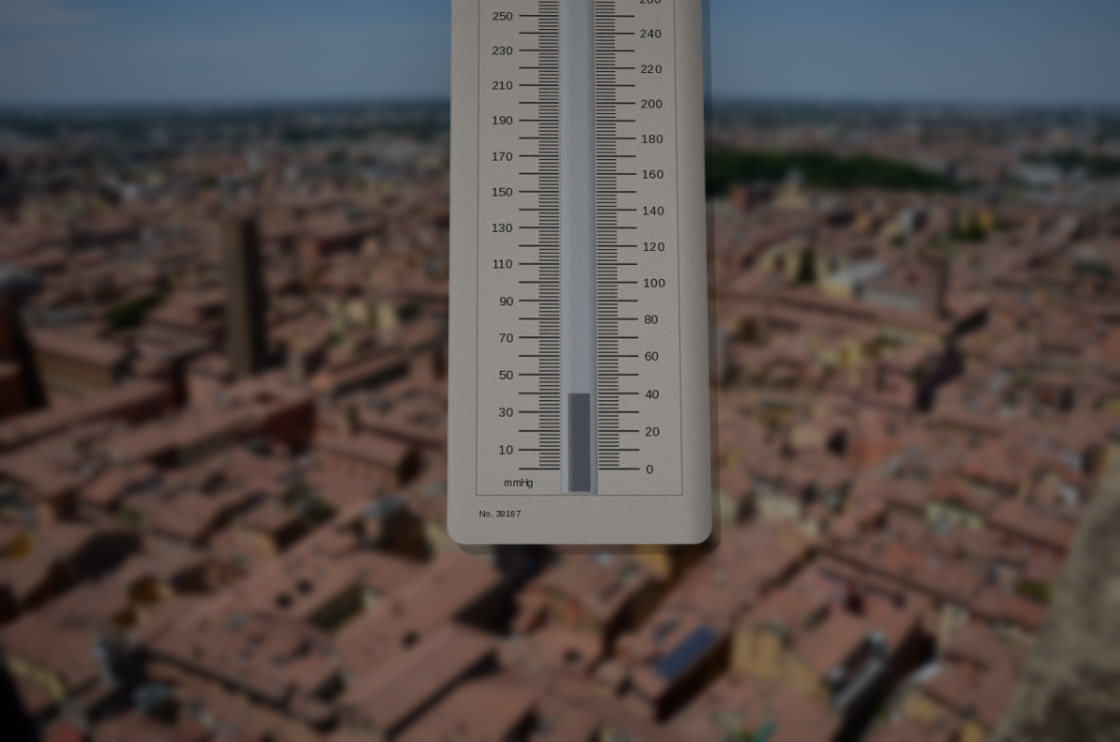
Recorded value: 40; mmHg
